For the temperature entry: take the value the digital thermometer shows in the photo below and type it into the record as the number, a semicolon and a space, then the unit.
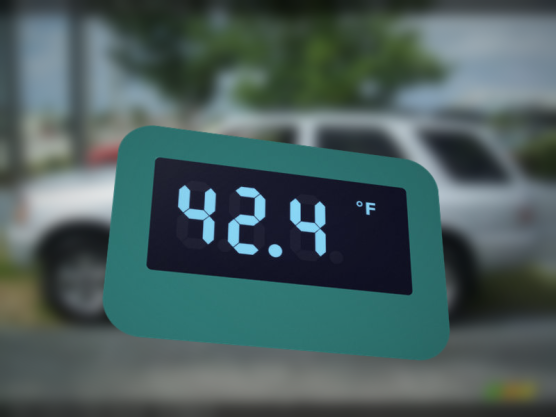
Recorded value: 42.4; °F
